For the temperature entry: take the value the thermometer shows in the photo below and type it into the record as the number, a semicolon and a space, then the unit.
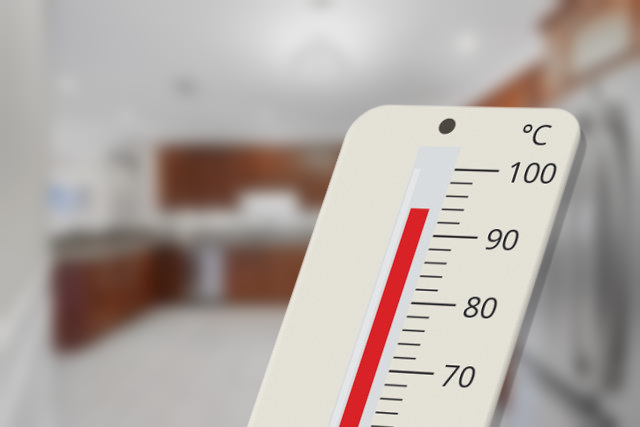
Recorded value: 94; °C
